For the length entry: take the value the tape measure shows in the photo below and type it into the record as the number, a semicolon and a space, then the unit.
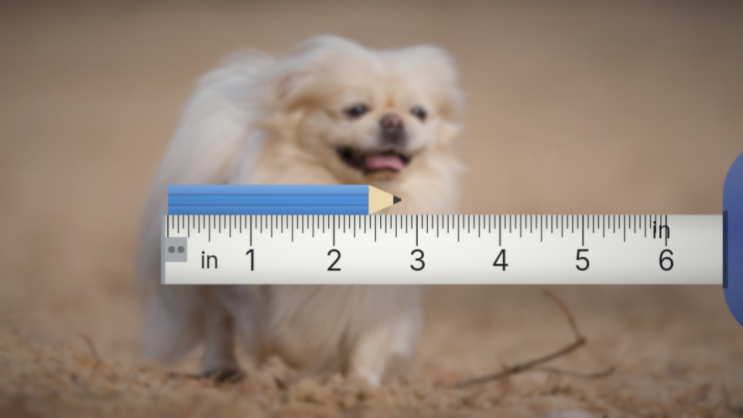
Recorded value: 2.8125; in
